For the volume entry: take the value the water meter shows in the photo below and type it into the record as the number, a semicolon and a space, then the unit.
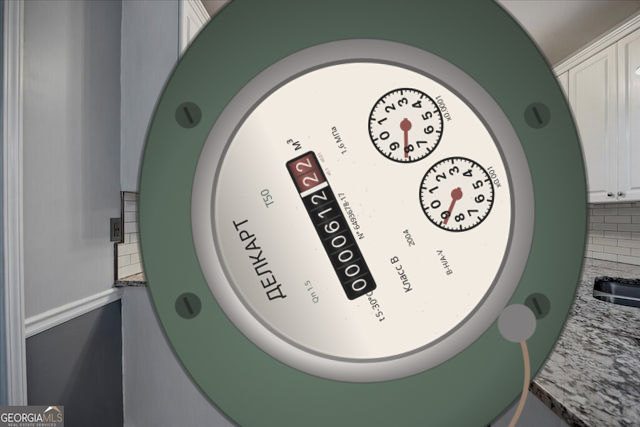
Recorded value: 612.2288; m³
